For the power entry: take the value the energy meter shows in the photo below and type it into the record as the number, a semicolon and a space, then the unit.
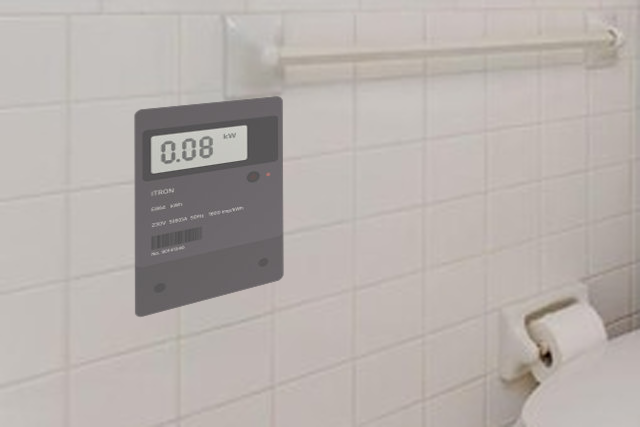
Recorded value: 0.08; kW
